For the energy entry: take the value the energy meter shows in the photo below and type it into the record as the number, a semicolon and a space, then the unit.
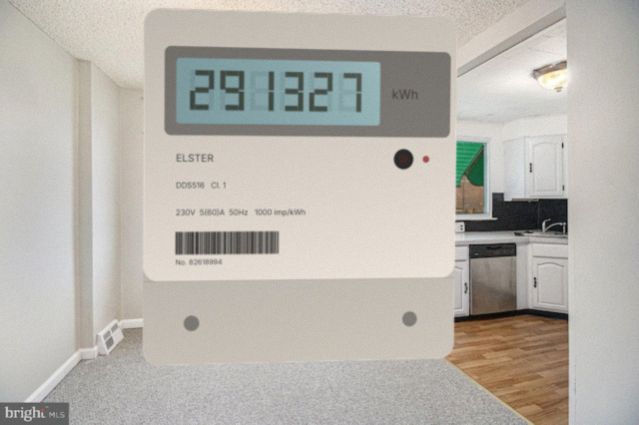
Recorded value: 291327; kWh
